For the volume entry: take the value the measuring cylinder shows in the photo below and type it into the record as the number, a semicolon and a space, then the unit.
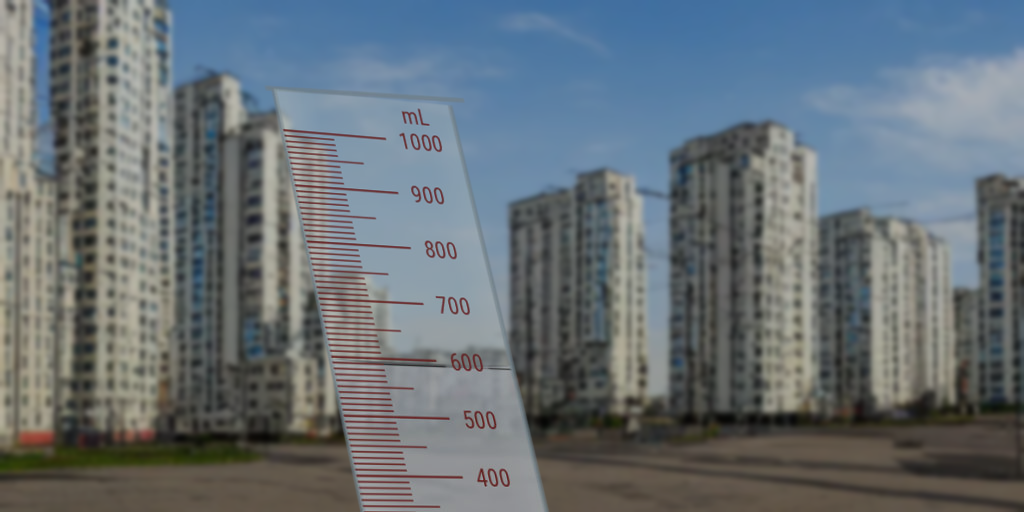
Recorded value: 590; mL
